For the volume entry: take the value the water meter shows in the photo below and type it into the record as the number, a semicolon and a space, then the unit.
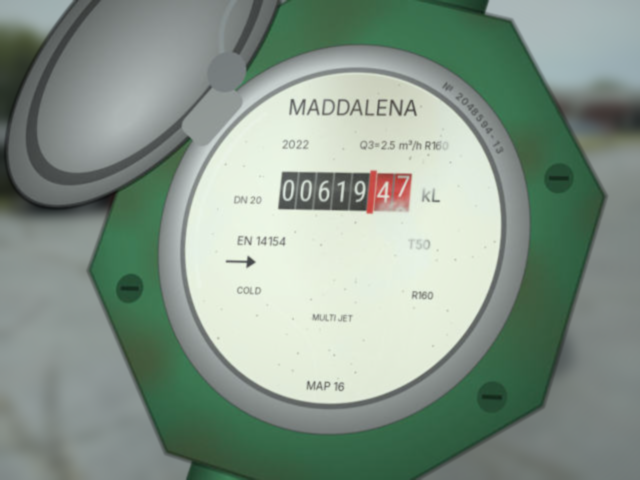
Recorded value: 619.47; kL
